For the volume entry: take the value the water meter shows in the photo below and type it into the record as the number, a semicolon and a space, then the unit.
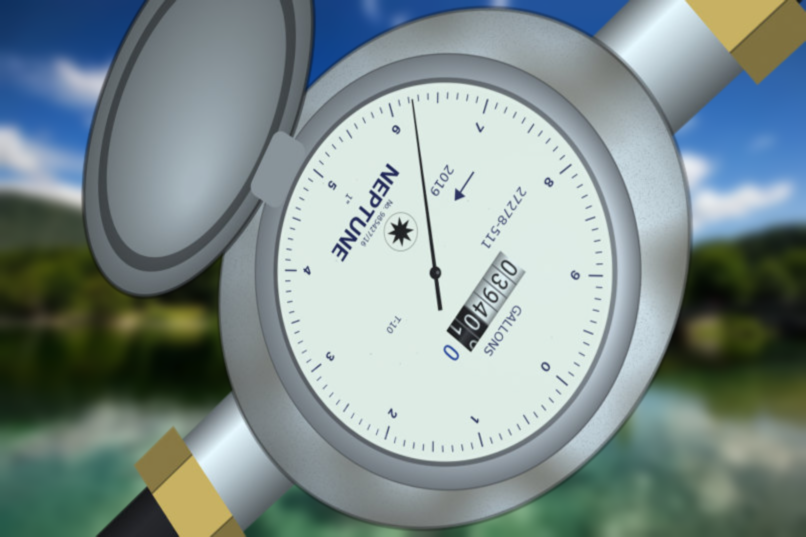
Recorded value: 394006.2; gal
